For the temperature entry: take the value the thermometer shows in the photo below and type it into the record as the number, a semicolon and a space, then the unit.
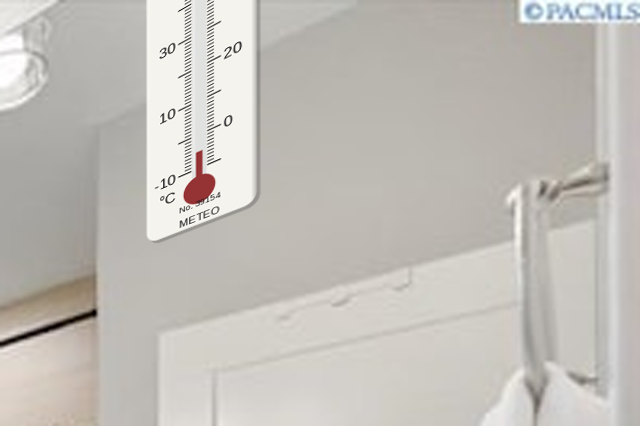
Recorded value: -5; °C
